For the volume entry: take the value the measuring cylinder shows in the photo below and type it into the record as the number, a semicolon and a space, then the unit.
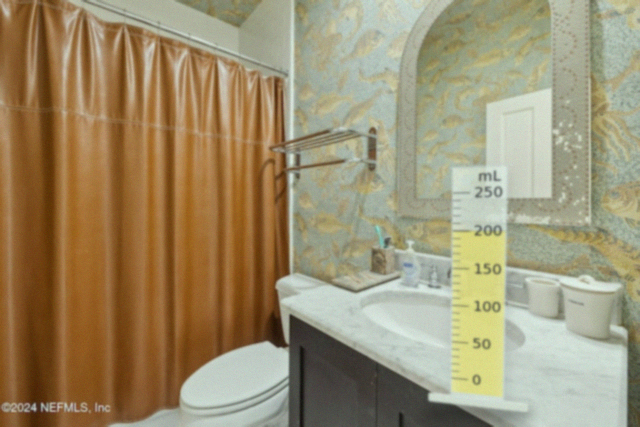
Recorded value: 200; mL
